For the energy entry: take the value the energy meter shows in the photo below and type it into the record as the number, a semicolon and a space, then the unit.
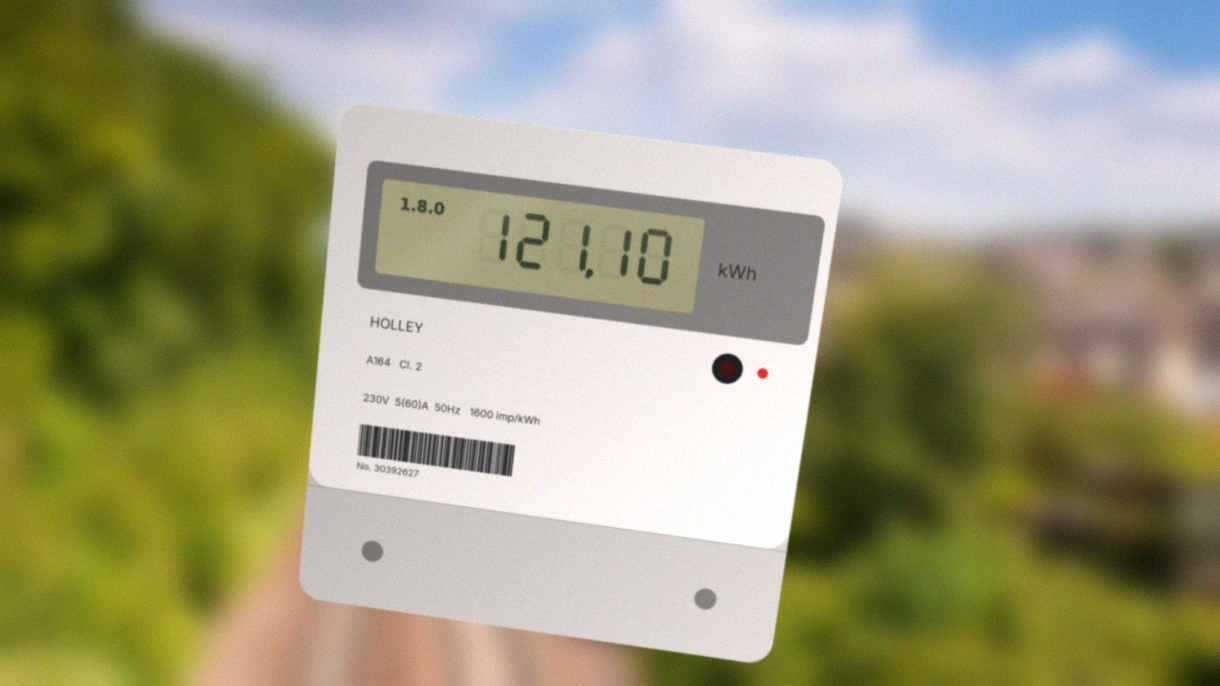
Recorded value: 121.10; kWh
